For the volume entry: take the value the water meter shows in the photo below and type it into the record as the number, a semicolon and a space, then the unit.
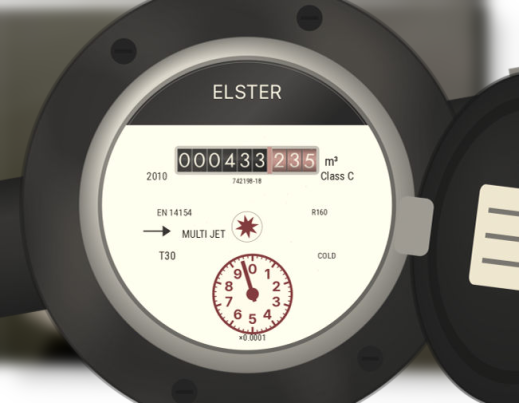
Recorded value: 433.2349; m³
